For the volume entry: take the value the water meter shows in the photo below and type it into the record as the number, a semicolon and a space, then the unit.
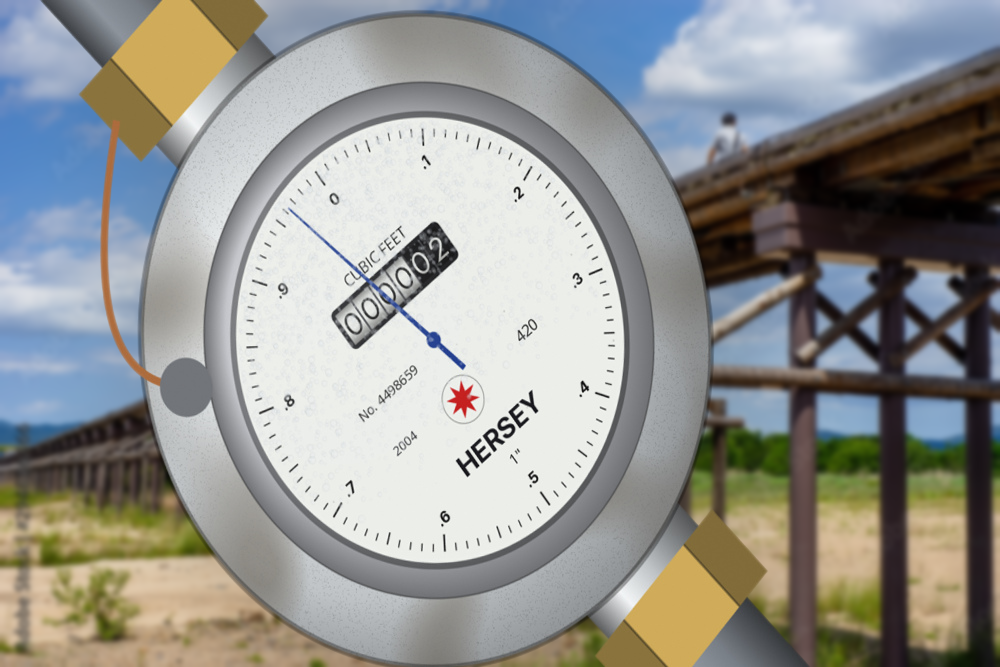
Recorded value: 1.96; ft³
